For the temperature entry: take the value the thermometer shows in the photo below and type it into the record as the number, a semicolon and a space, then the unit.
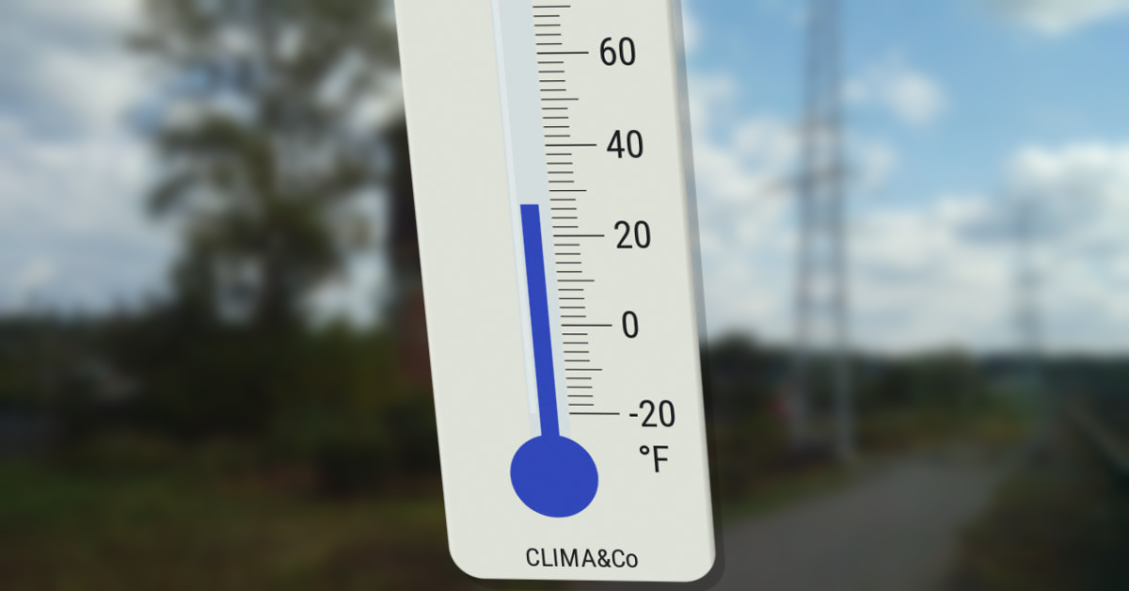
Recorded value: 27; °F
